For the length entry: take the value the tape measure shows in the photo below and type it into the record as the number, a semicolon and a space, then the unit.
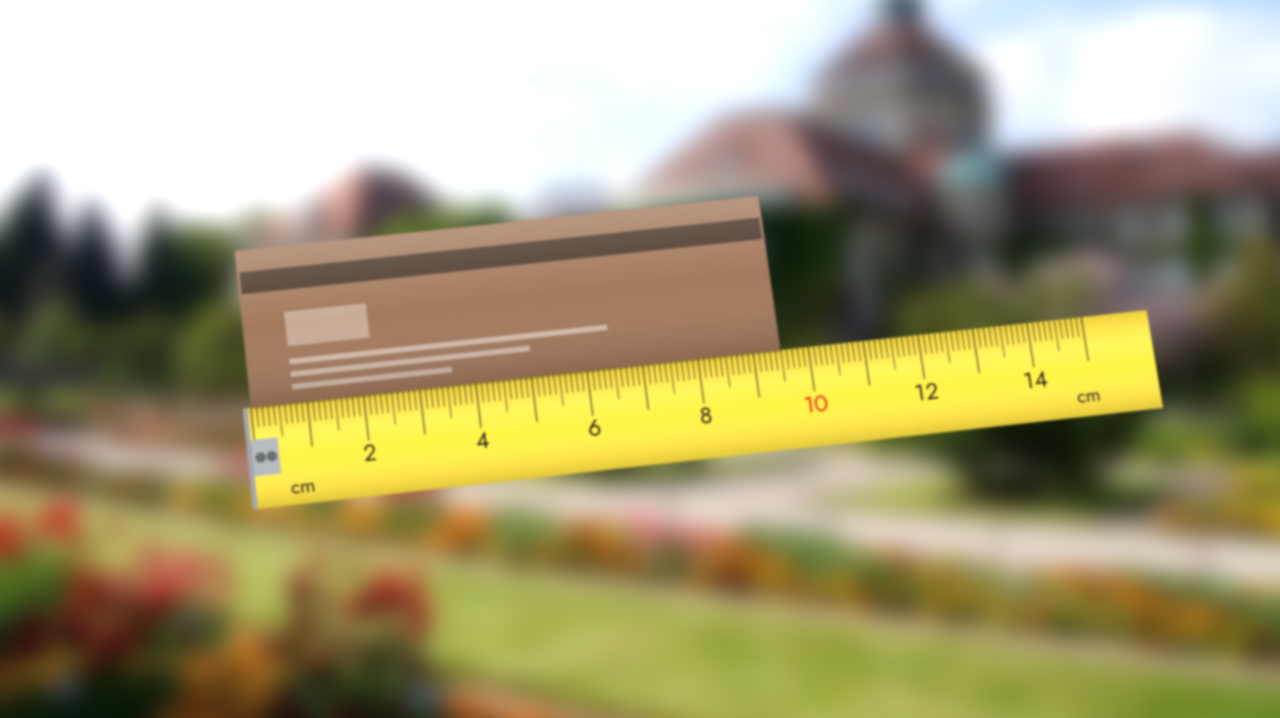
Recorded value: 9.5; cm
